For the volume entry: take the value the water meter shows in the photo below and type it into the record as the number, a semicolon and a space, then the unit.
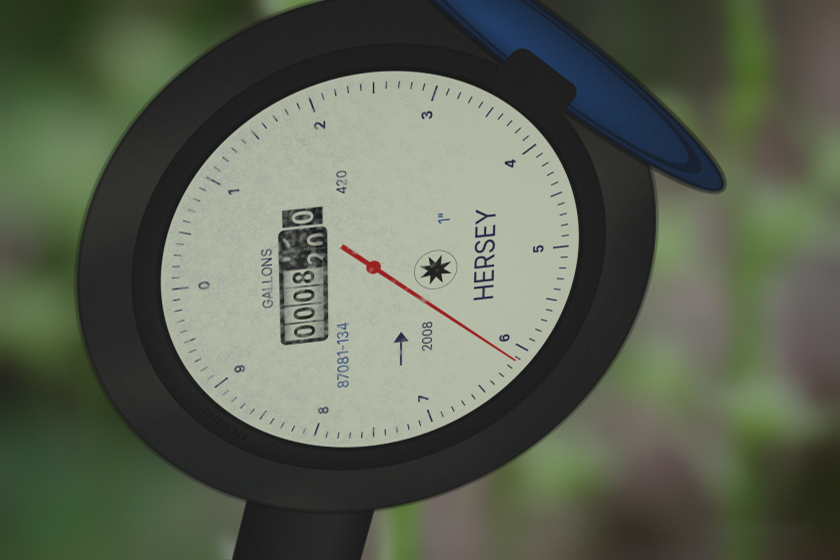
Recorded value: 8196.1; gal
